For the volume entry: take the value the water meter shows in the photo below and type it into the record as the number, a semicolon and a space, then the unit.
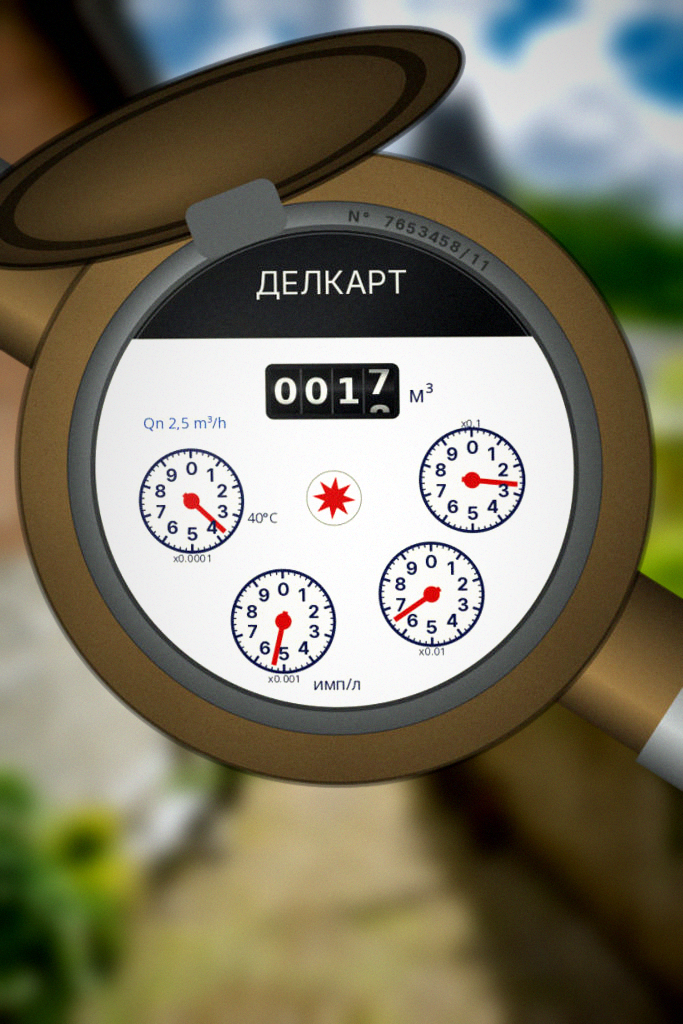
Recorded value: 17.2653; m³
